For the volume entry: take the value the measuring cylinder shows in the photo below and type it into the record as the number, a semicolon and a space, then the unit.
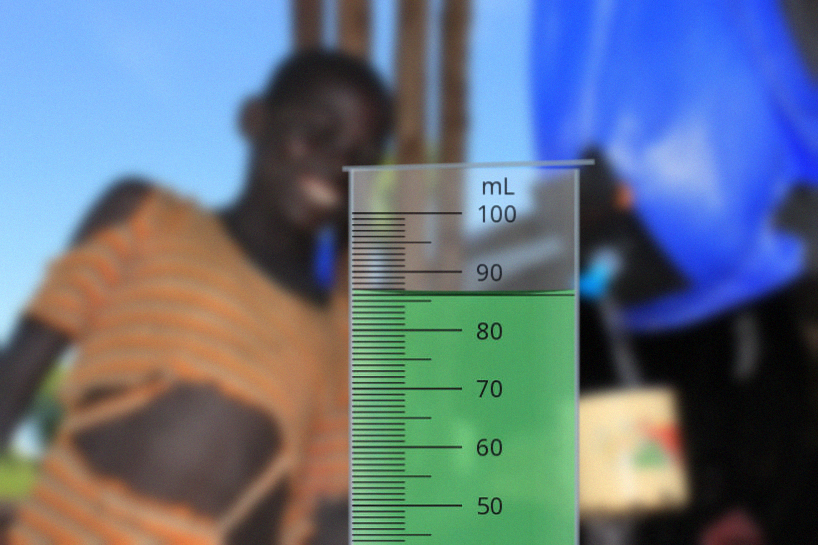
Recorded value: 86; mL
